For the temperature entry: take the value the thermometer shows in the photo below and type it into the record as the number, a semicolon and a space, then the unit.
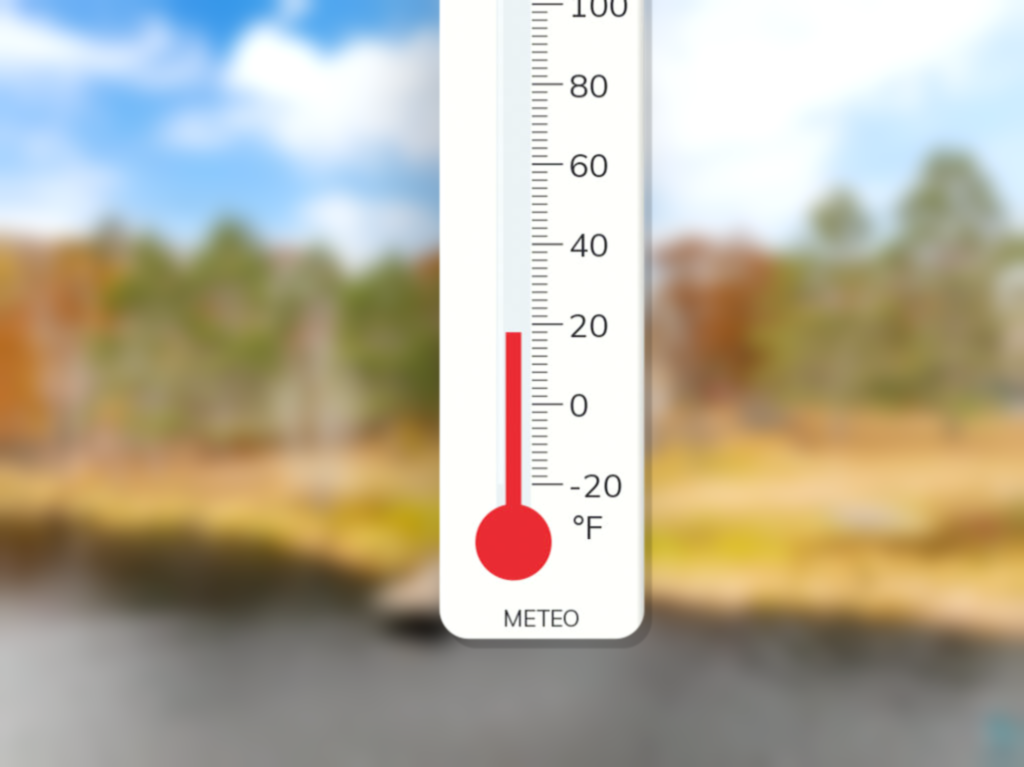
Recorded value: 18; °F
